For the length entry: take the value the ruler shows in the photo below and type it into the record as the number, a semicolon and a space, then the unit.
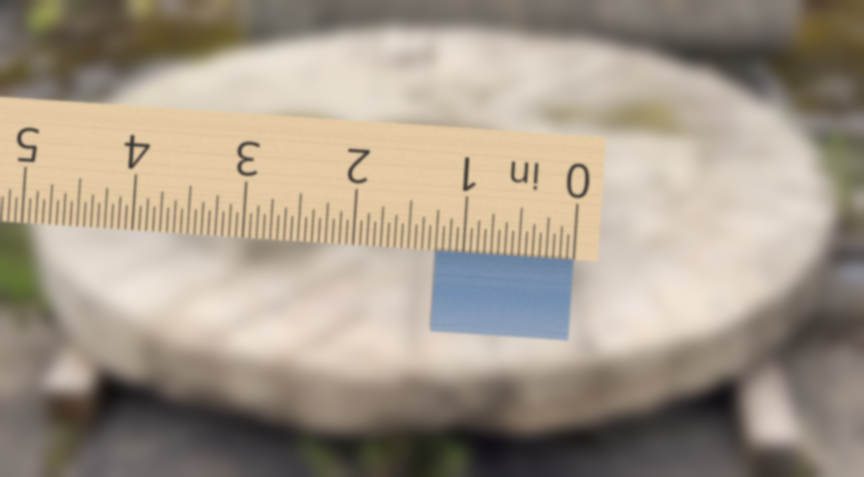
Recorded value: 1.25; in
